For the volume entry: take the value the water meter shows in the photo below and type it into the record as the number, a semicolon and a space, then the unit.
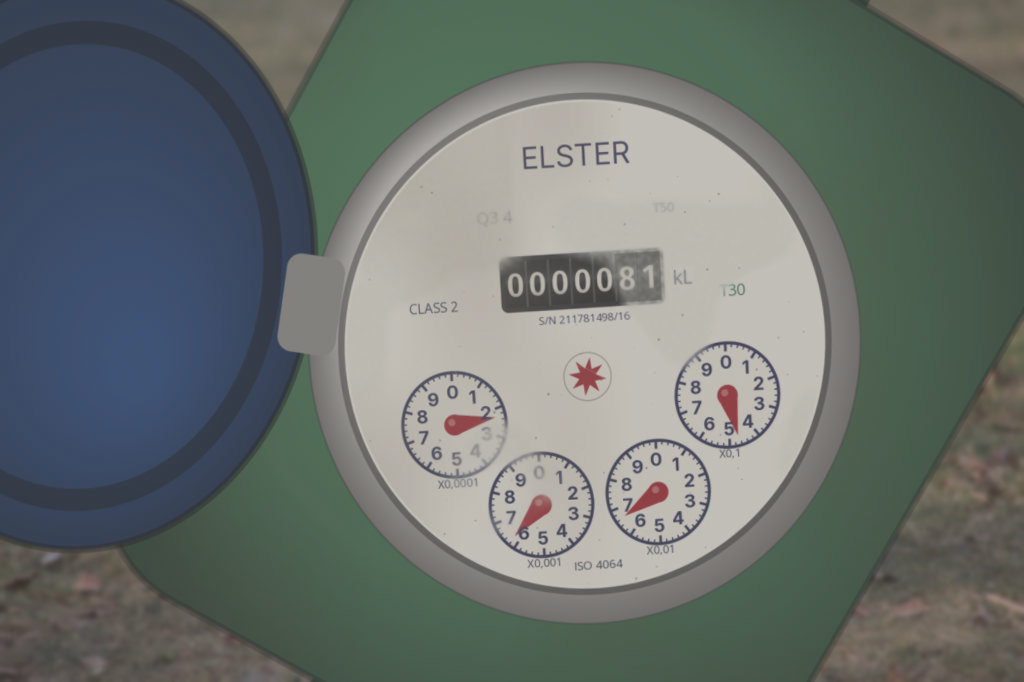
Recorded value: 81.4662; kL
